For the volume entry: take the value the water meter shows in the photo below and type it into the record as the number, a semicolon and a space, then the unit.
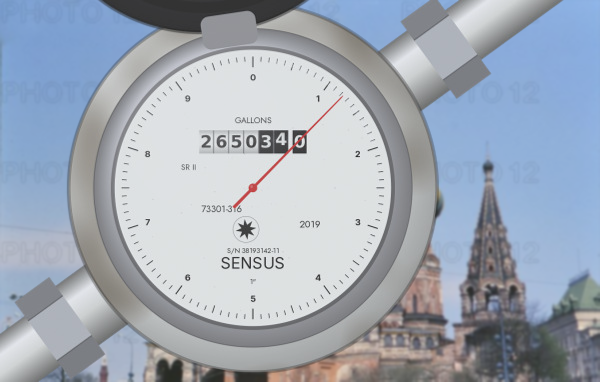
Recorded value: 2650341.2; gal
